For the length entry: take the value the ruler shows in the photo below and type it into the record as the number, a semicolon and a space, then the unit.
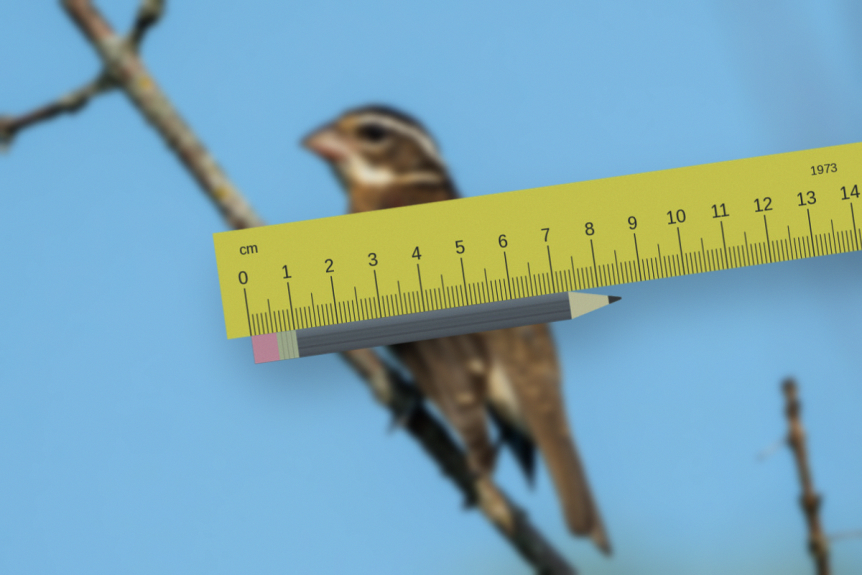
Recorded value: 8.5; cm
